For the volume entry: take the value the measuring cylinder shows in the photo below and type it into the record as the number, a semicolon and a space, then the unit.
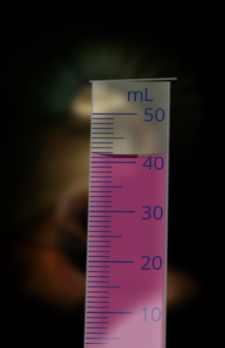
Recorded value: 41; mL
